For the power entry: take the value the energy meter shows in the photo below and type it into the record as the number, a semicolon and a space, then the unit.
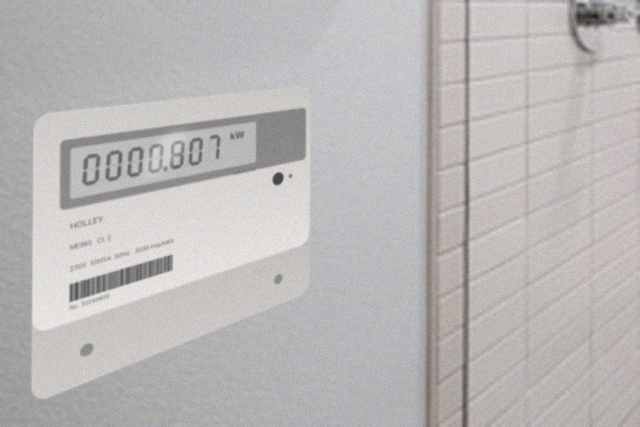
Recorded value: 0.807; kW
